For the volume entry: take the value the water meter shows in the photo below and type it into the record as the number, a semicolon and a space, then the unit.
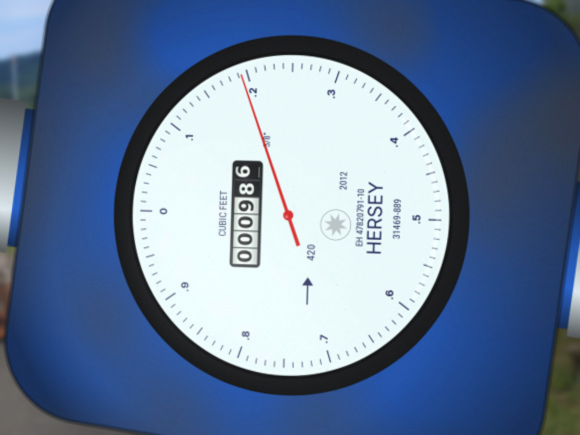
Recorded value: 986.19; ft³
